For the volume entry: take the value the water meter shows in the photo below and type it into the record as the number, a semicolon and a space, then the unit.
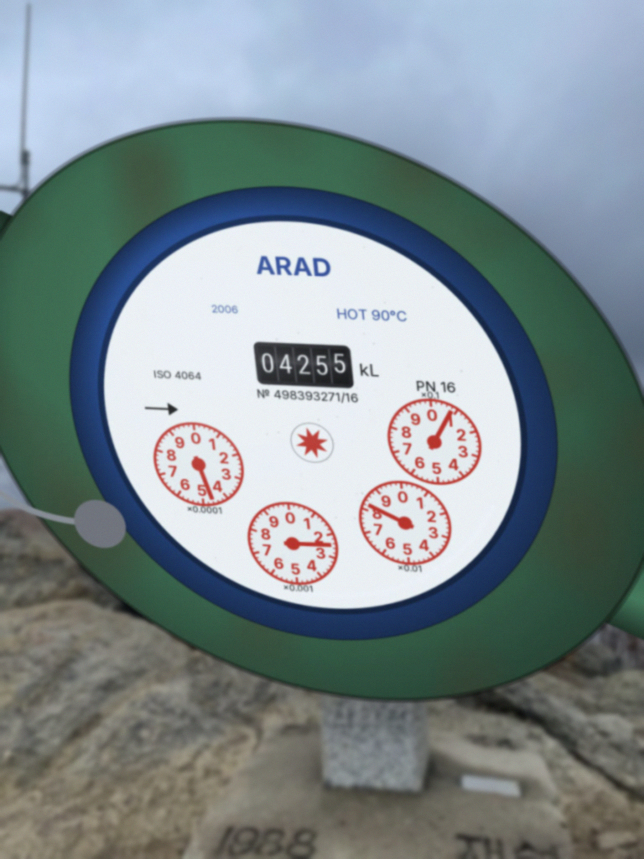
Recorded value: 4255.0824; kL
